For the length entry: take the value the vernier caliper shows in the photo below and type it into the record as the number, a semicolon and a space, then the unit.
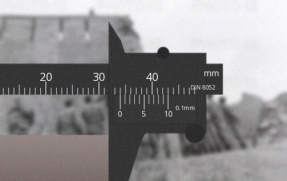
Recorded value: 34.0; mm
